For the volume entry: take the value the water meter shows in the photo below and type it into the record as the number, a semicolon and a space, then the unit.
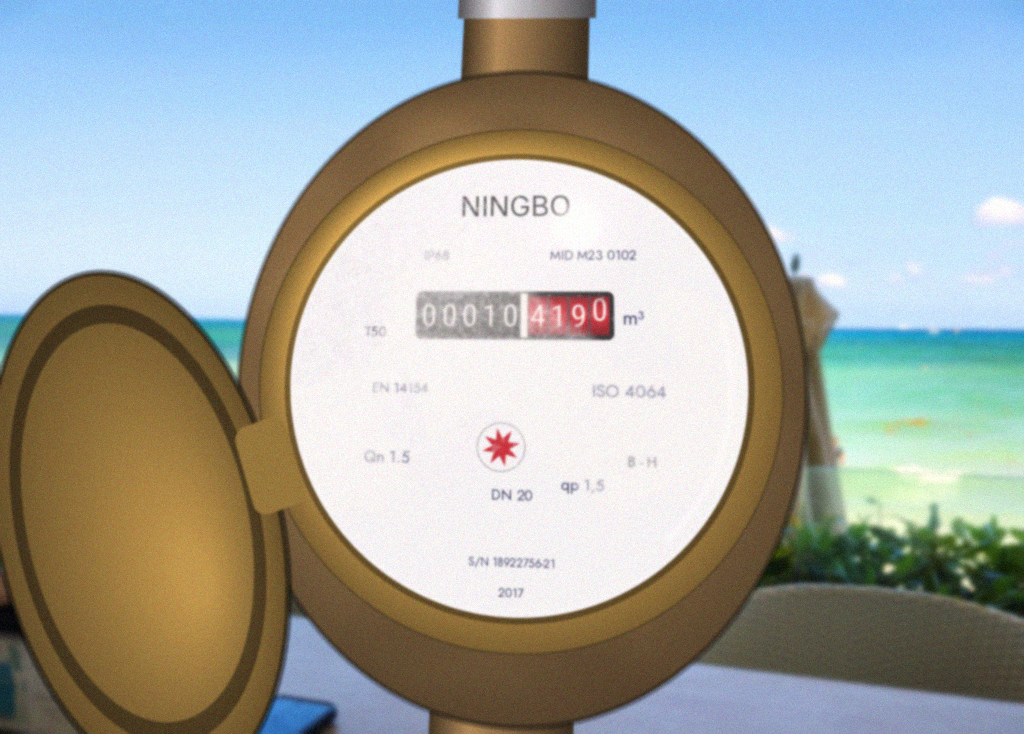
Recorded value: 10.4190; m³
